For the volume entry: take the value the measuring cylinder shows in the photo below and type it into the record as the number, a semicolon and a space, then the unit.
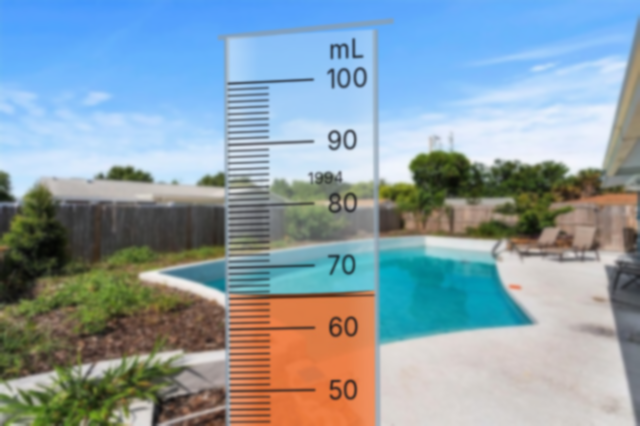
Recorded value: 65; mL
